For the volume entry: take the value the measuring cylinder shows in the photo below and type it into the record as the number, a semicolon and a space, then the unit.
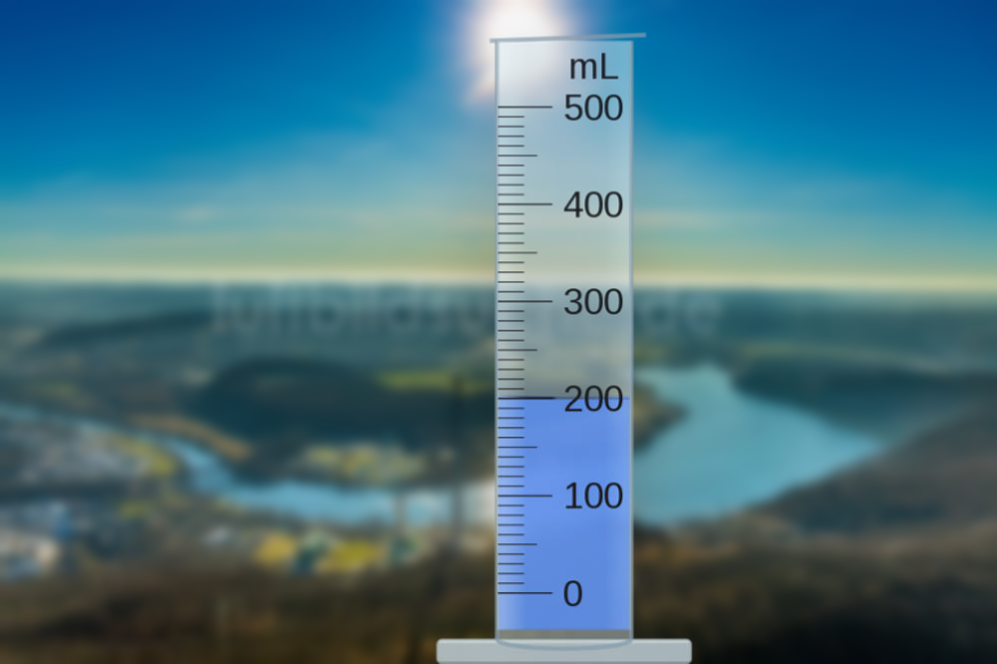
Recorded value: 200; mL
